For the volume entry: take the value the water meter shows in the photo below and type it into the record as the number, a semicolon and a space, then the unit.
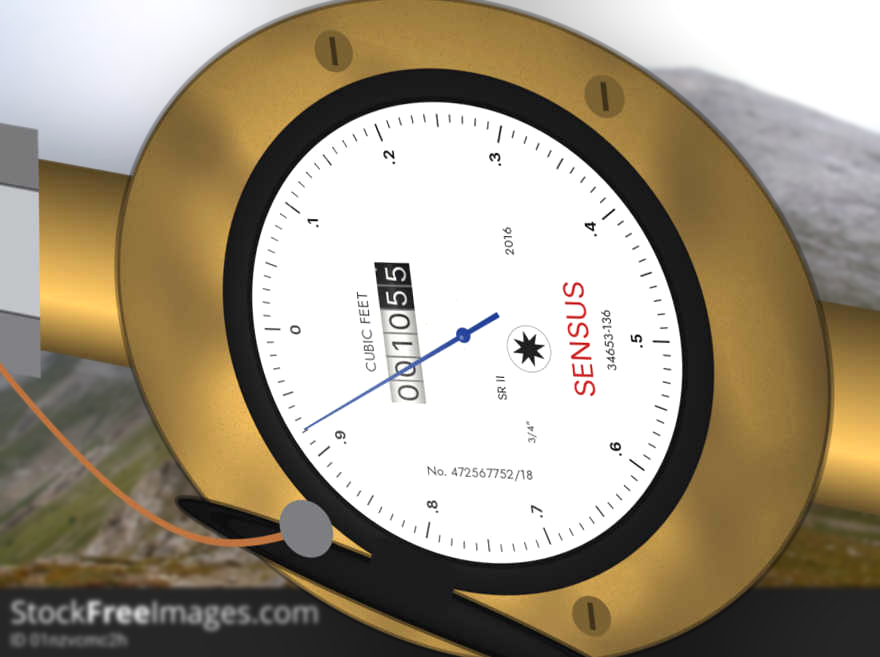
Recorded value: 1054.92; ft³
